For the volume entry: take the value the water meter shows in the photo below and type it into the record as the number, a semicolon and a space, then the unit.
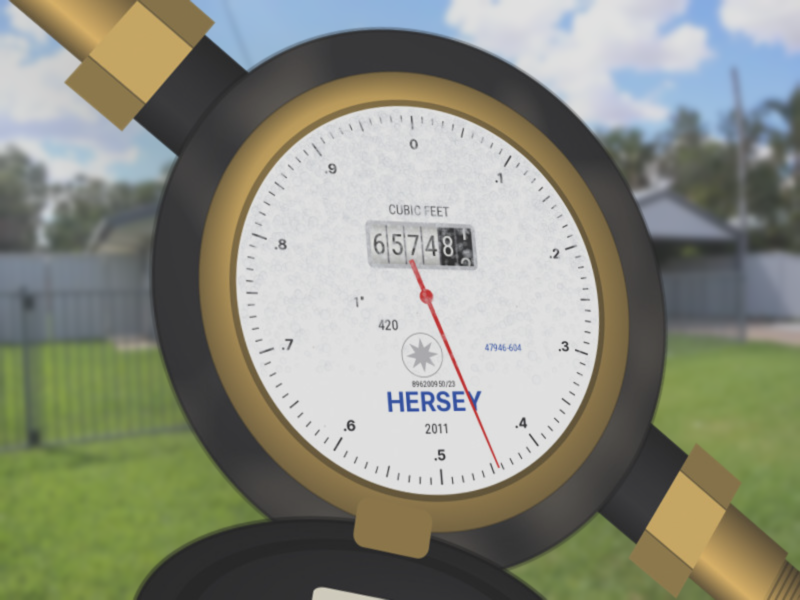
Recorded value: 657481.44; ft³
